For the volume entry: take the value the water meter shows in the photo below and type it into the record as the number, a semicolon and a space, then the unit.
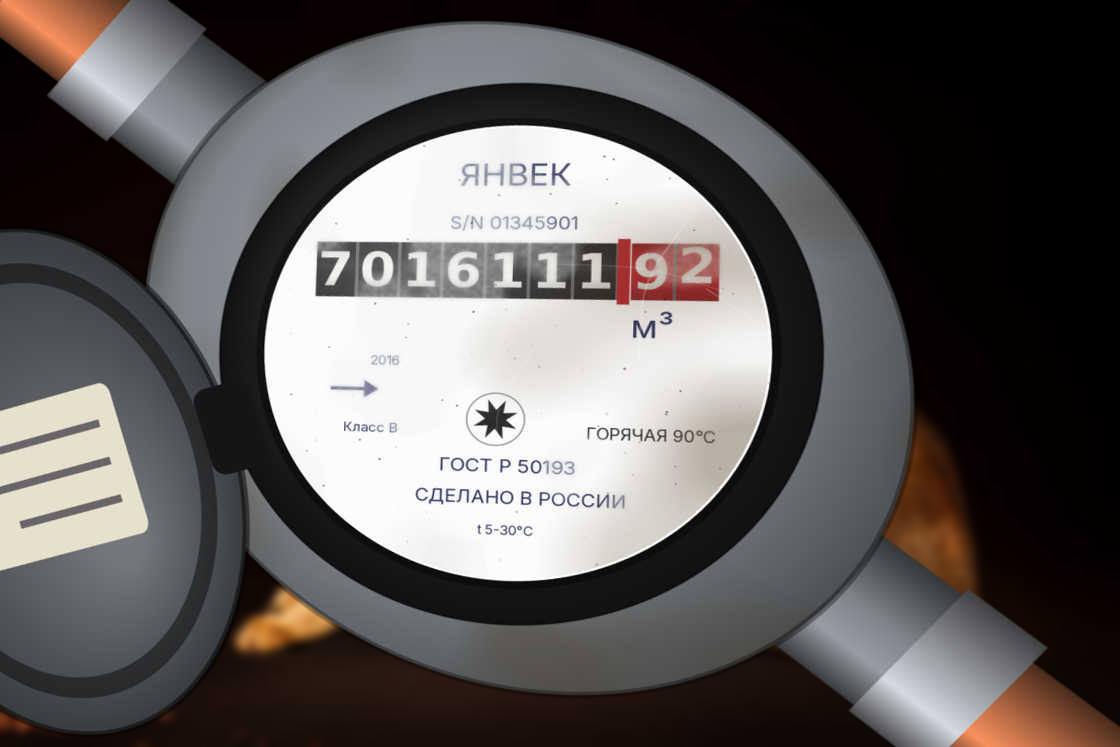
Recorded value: 7016111.92; m³
